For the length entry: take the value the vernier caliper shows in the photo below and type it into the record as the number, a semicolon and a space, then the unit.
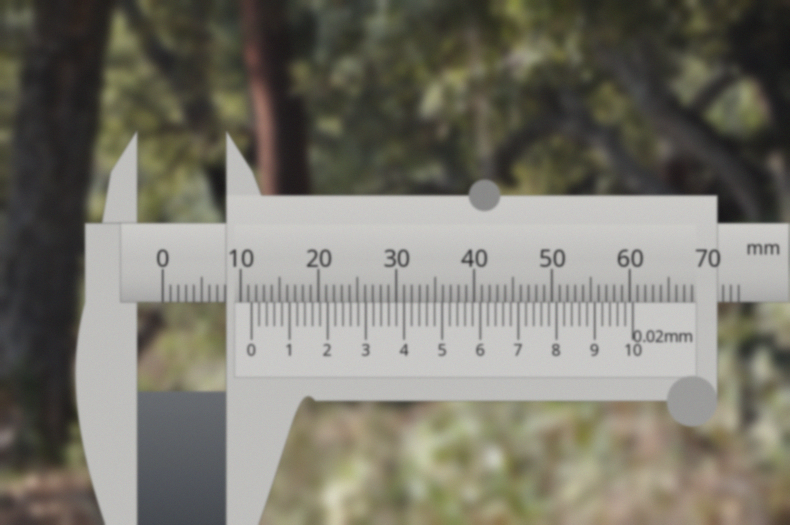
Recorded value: 11.4; mm
